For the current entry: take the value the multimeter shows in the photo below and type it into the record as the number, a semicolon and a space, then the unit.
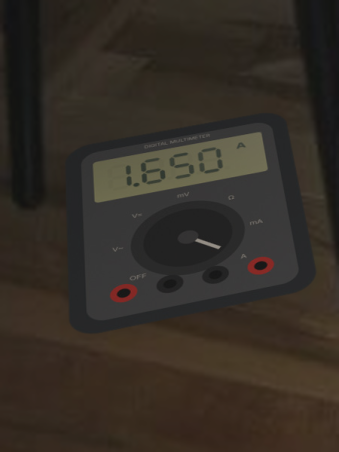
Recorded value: 1.650; A
